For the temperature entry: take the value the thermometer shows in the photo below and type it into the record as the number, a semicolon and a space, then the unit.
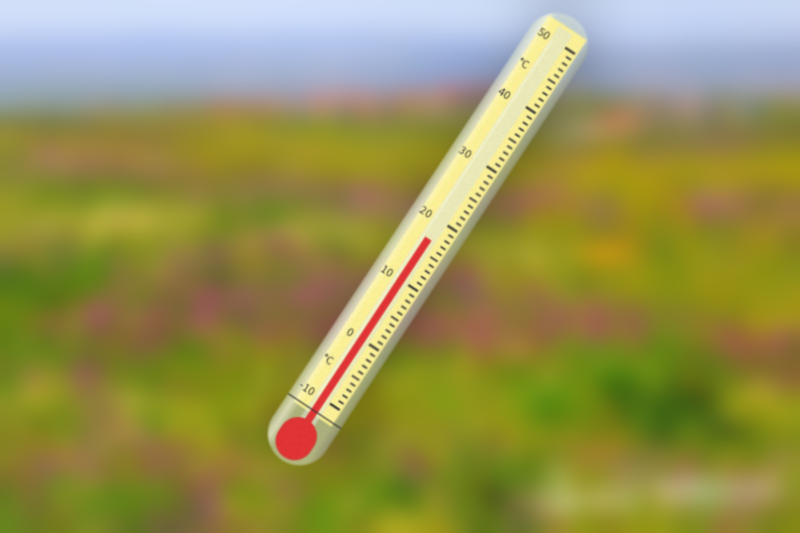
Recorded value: 17; °C
